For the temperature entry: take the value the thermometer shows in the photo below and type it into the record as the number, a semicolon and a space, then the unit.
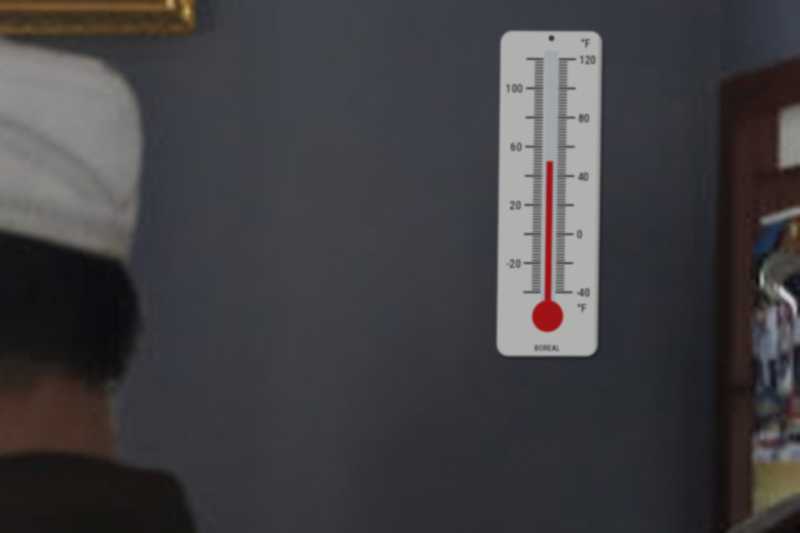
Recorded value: 50; °F
